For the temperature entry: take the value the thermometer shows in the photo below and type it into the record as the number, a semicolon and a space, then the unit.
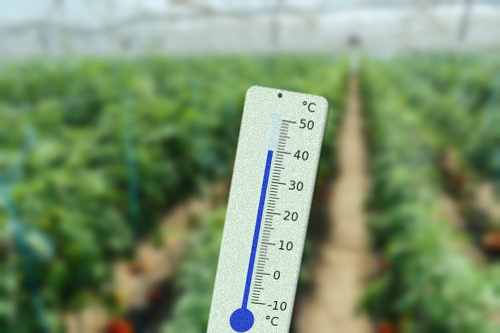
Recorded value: 40; °C
